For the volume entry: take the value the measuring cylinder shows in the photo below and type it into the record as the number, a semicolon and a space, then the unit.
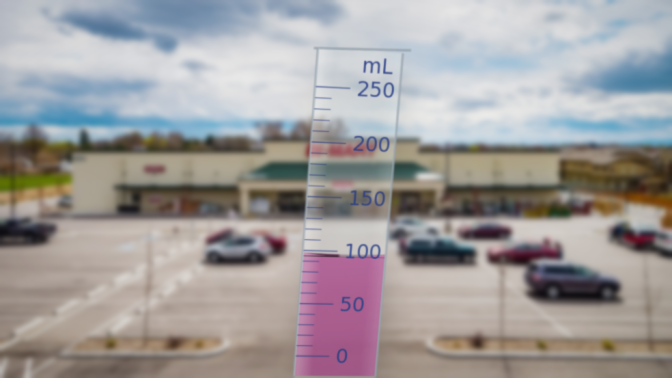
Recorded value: 95; mL
